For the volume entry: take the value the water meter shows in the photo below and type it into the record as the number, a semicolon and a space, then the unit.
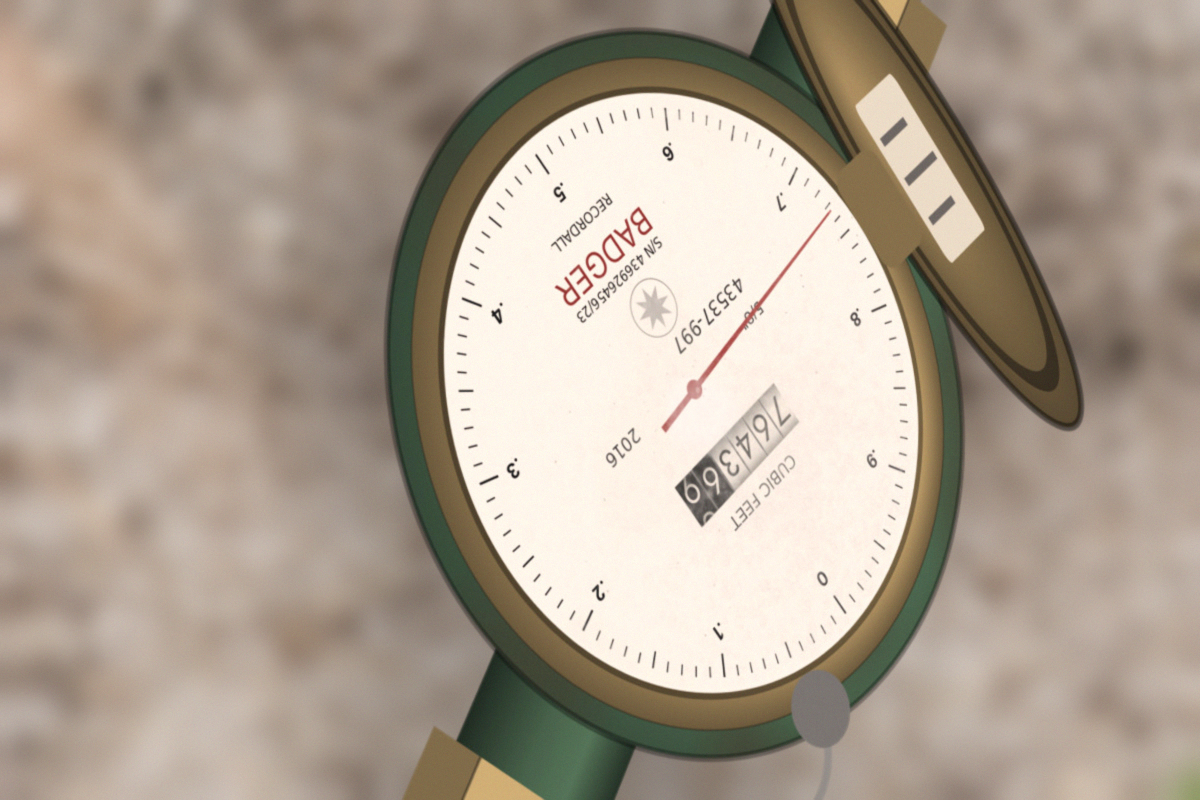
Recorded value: 764368.73; ft³
